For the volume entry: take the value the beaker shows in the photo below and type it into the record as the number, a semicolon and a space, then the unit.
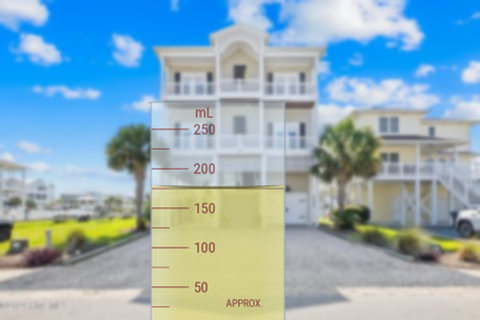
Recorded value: 175; mL
